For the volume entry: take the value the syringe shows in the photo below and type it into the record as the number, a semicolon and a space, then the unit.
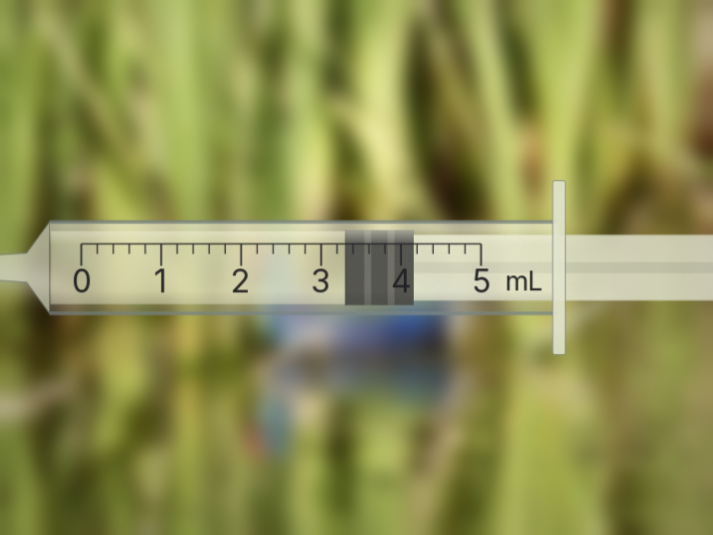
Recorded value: 3.3; mL
